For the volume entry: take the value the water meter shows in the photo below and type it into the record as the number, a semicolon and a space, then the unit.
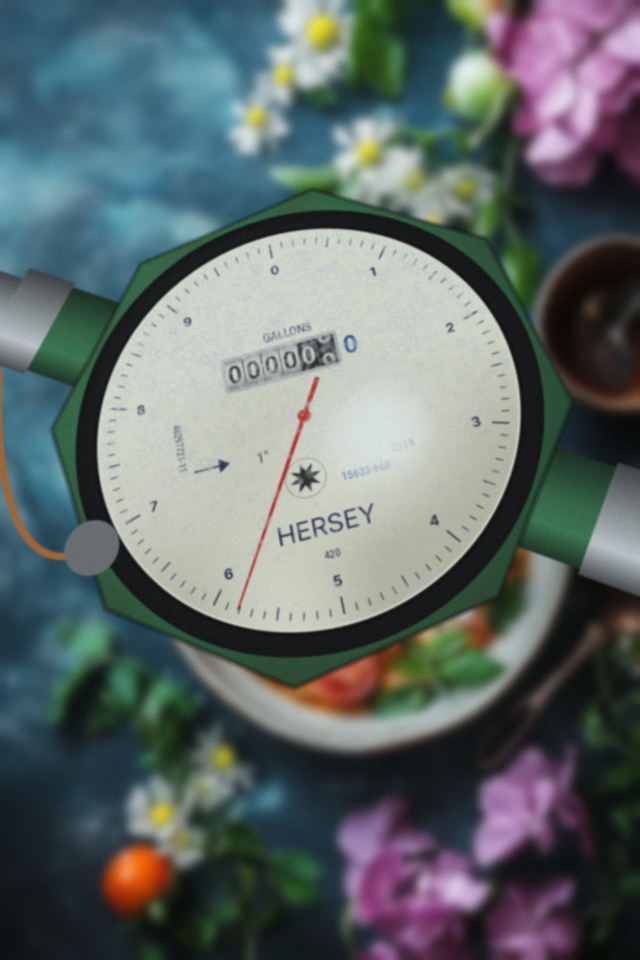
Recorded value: 85.8; gal
